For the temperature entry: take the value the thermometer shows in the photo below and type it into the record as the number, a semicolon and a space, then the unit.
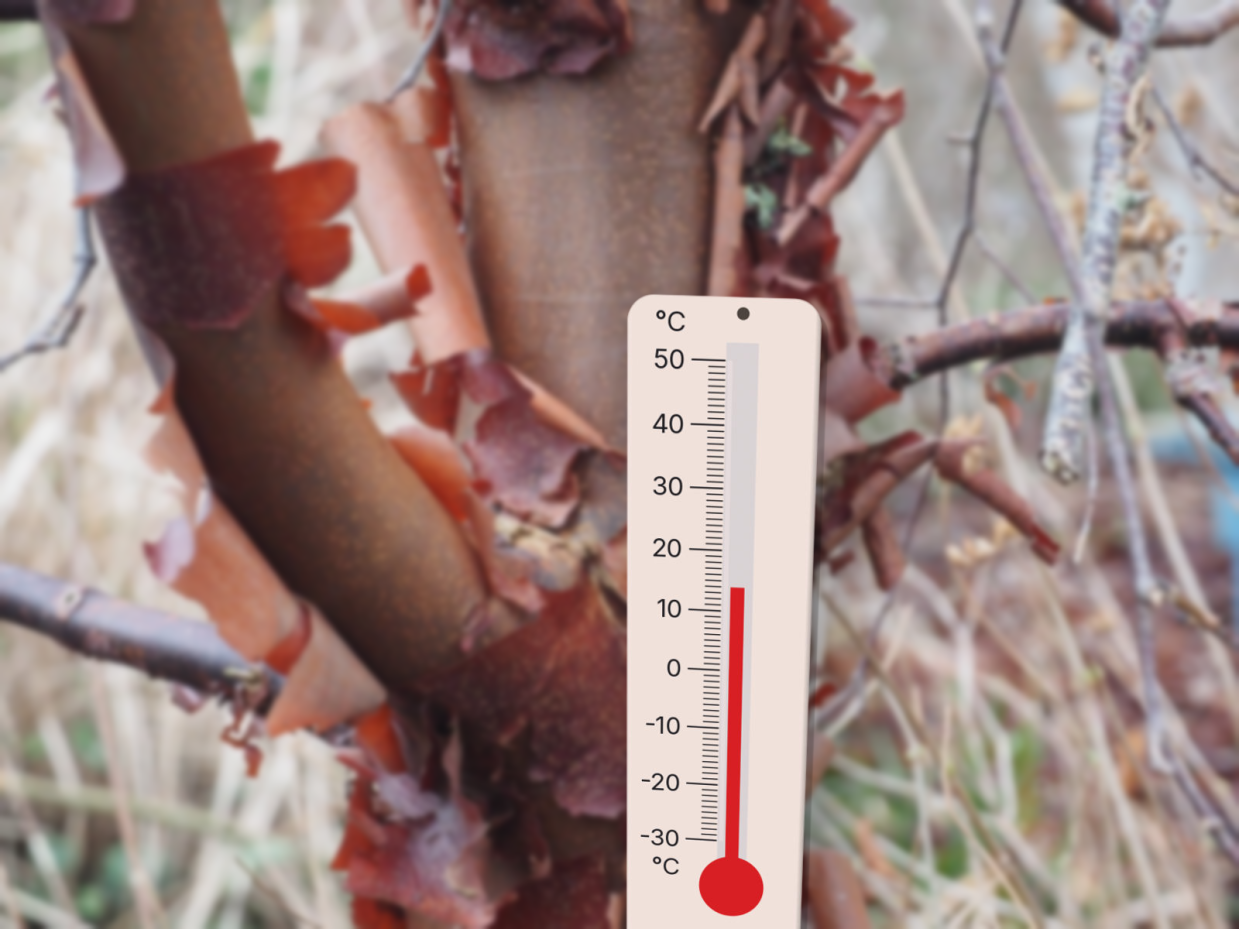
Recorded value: 14; °C
